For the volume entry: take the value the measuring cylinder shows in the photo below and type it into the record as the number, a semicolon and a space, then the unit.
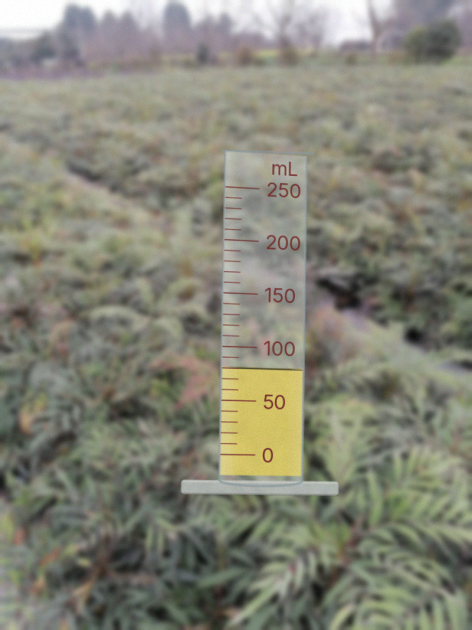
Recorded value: 80; mL
